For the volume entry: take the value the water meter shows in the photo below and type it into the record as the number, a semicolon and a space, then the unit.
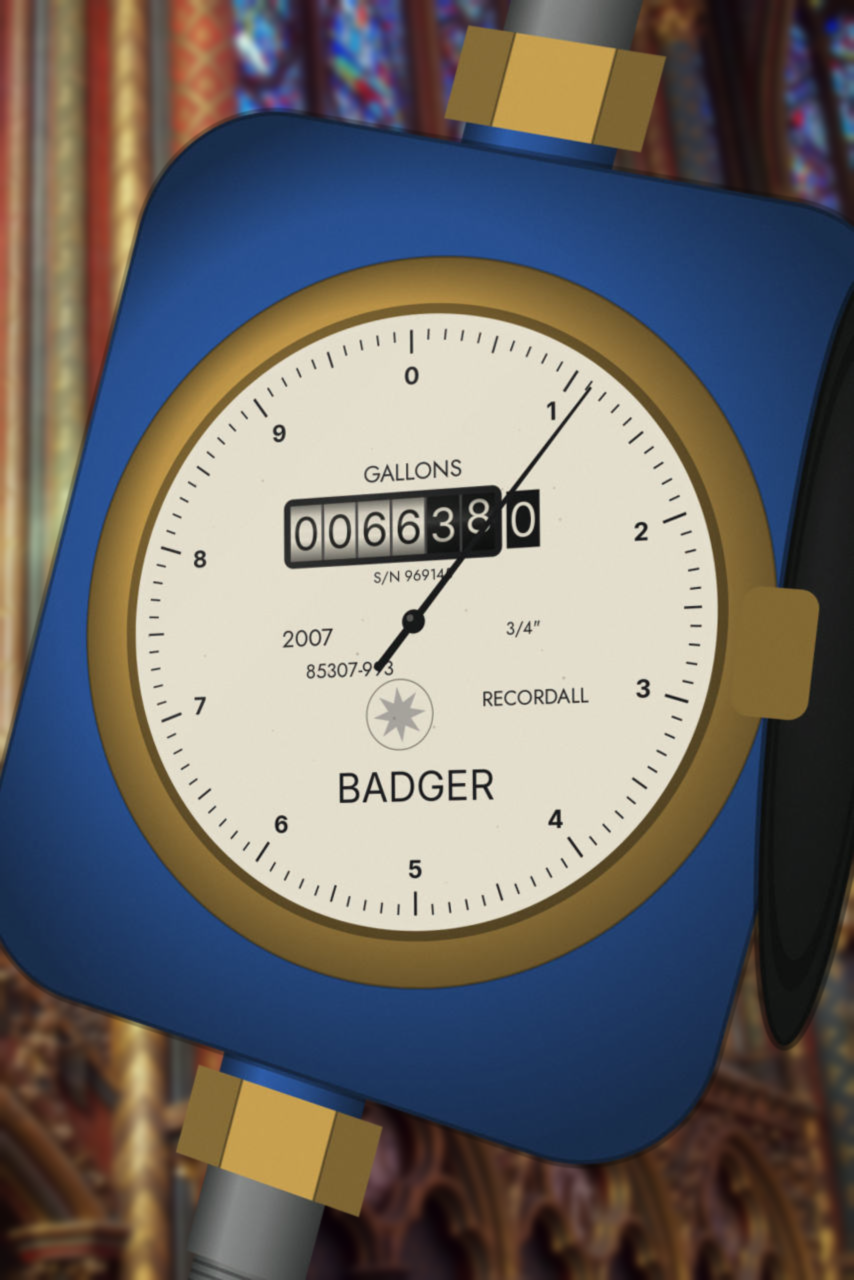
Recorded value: 66381.1; gal
